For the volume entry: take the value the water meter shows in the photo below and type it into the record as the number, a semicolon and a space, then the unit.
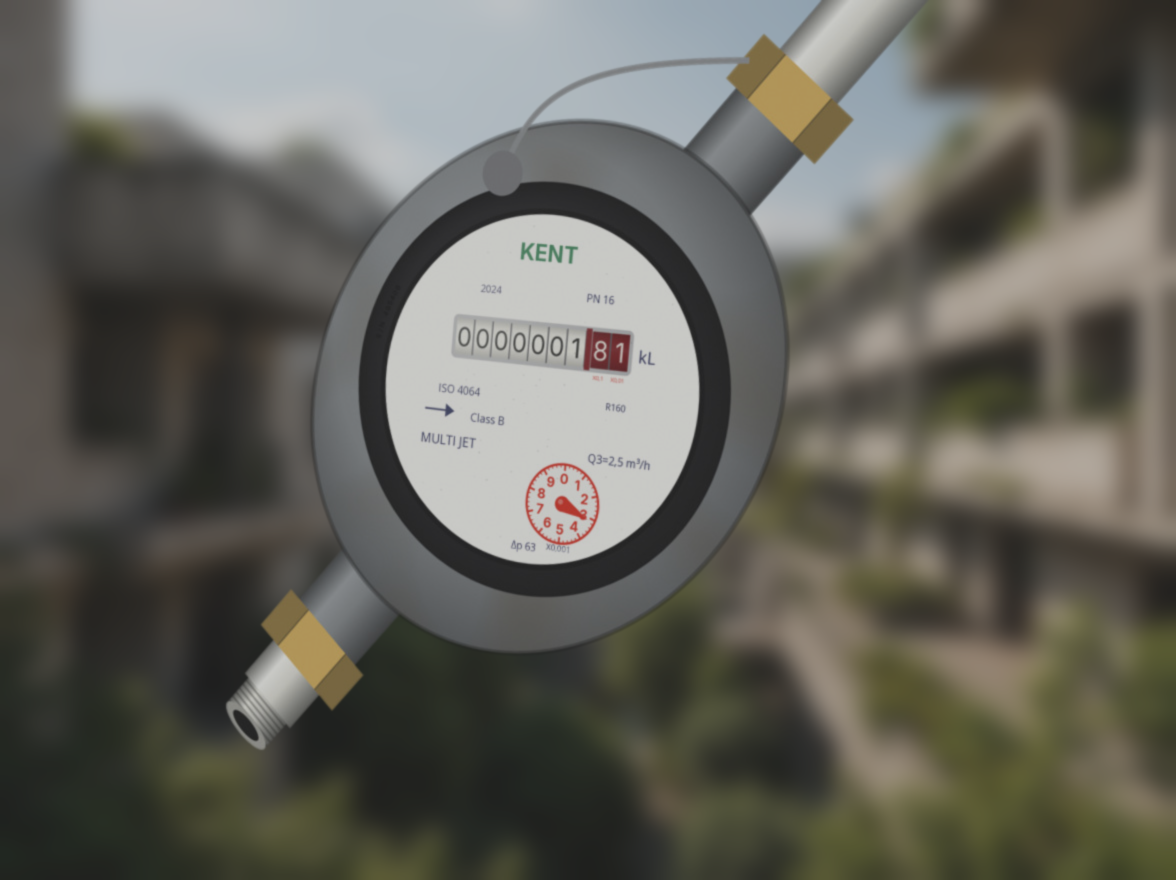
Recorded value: 1.813; kL
